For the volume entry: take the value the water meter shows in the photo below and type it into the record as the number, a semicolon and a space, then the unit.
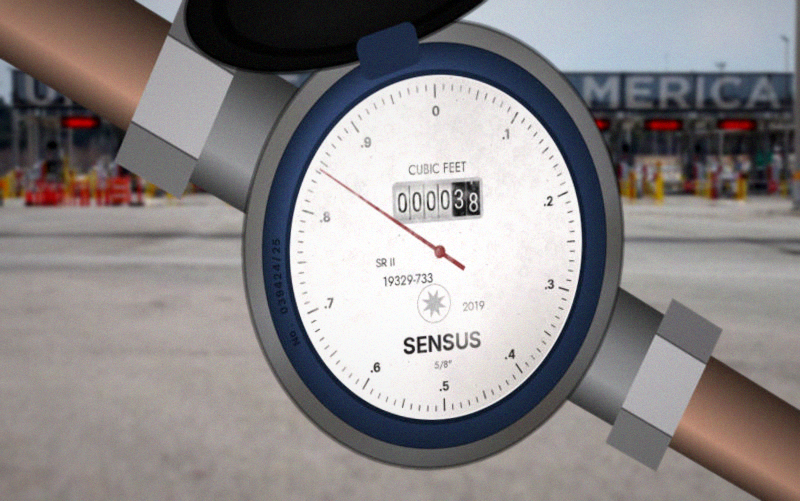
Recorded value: 37.84; ft³
